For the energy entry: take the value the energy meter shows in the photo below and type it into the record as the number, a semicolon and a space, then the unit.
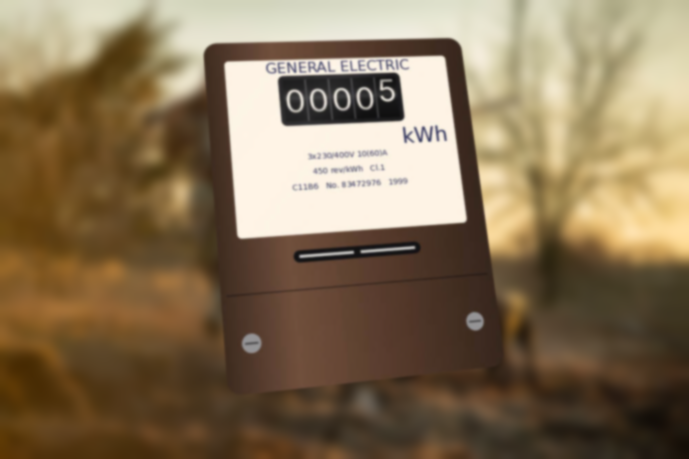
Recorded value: 5; kWh
